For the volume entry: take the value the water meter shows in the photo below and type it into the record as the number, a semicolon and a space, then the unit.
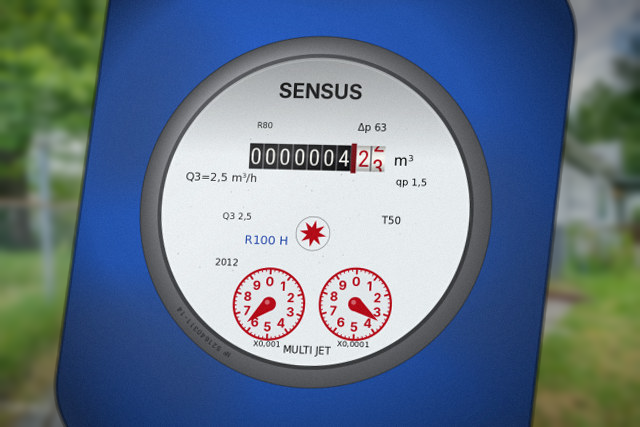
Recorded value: 4.2263; m³
